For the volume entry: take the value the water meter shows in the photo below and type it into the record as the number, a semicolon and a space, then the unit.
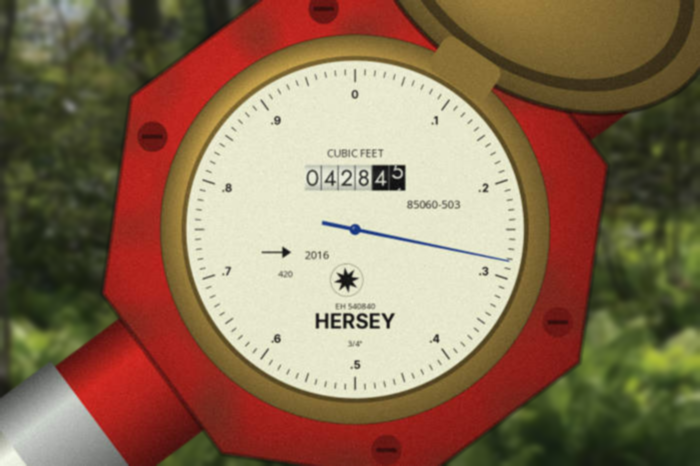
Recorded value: 42845.28; ft³
